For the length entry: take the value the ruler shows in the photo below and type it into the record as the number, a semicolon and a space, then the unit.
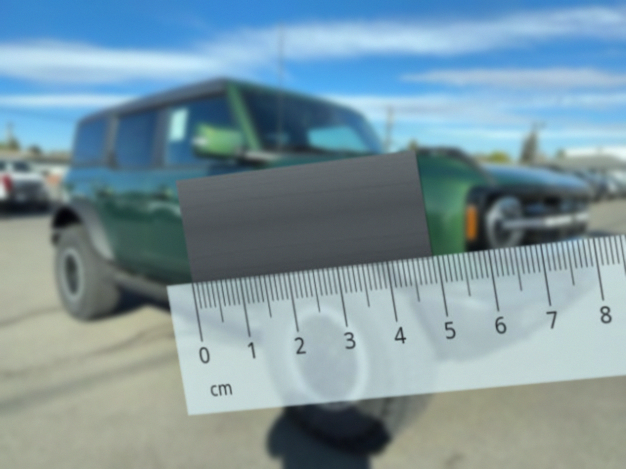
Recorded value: 4.9; cm
